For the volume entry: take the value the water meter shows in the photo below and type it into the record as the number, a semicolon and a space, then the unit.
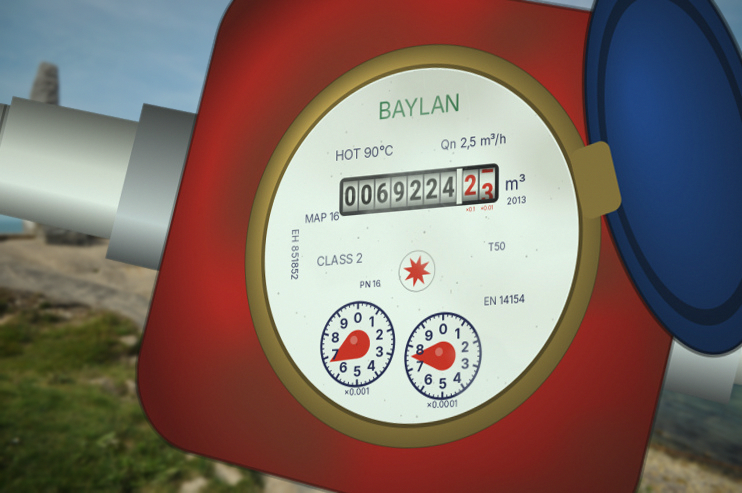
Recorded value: 69224.2267; m³
